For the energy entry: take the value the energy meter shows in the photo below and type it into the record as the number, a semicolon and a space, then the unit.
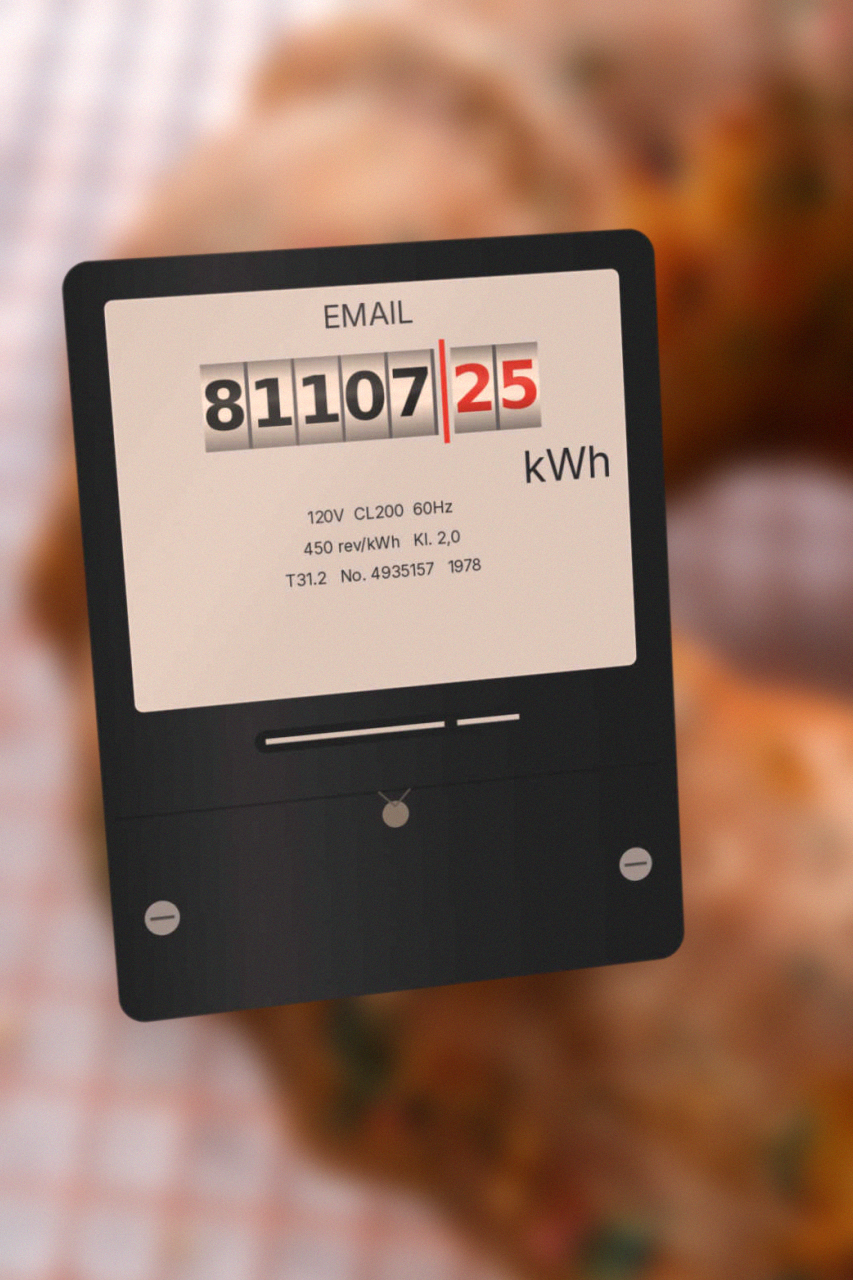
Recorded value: 81107.25; kWh
